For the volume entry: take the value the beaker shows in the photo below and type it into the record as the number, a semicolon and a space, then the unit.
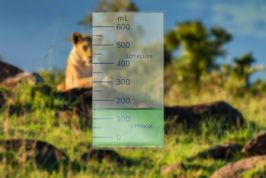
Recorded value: 150; mL
